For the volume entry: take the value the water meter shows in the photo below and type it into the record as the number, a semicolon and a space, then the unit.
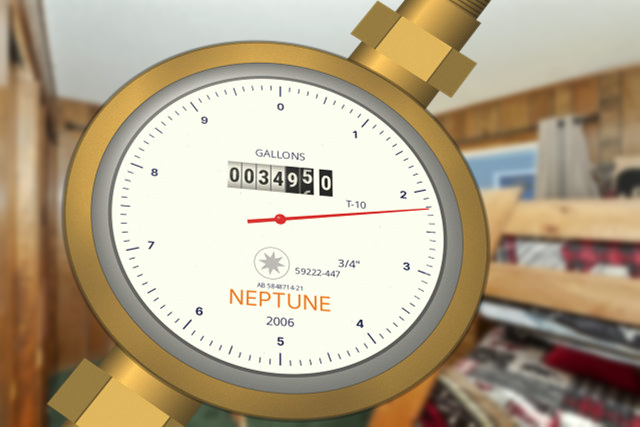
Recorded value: 34952.2; gal
